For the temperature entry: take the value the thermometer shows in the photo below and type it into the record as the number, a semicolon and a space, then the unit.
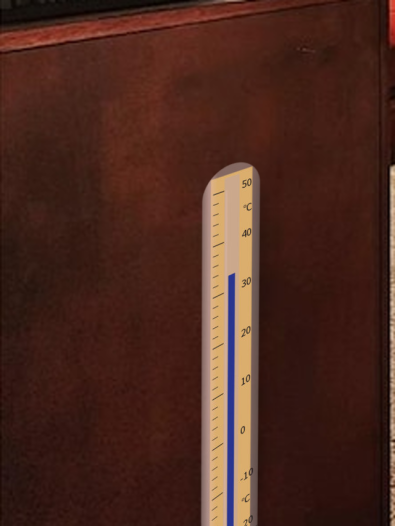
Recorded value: 33; °C
